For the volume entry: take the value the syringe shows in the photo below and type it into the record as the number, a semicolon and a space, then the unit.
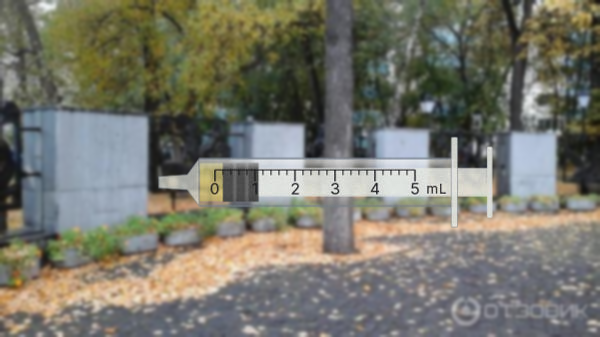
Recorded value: 0.2; mL
